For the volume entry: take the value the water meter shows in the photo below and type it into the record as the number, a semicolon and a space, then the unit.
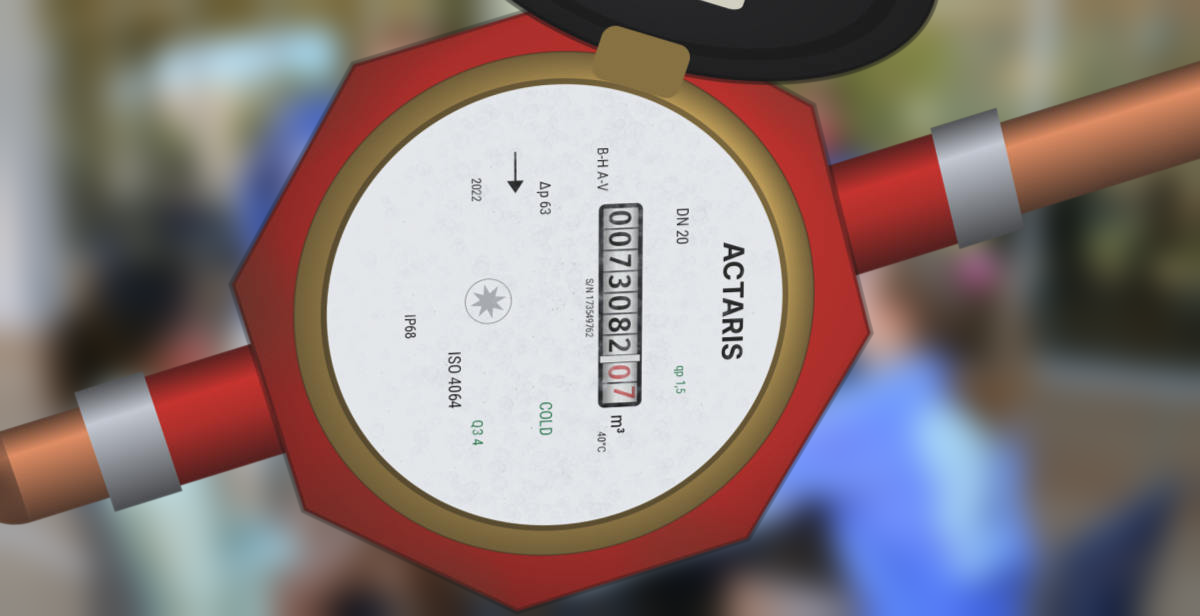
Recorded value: 73082.07; m³
